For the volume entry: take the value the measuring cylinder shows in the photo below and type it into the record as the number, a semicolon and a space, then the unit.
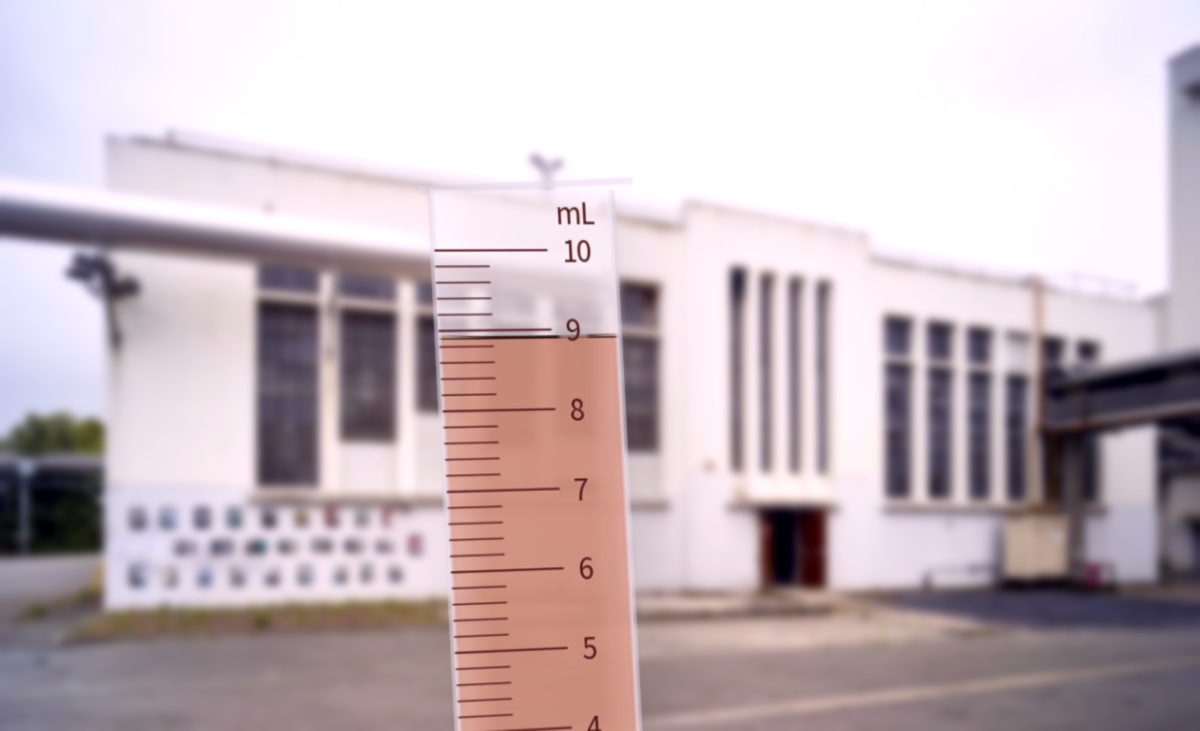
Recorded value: 8.9; mL
